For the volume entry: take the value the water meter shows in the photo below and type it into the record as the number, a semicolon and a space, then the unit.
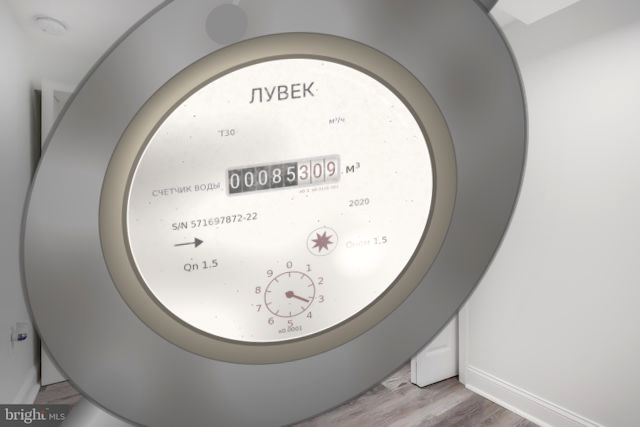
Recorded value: 85.3093; m³
